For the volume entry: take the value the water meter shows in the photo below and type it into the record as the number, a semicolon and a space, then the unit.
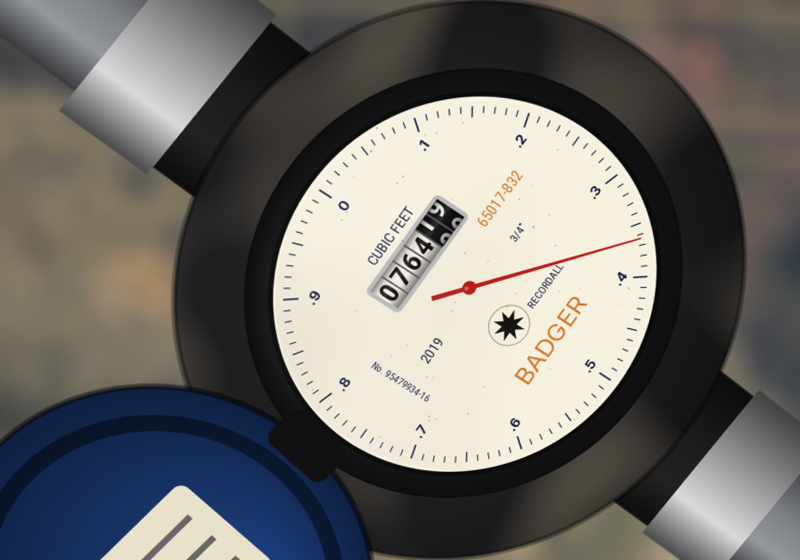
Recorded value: 76419.36; ft³
